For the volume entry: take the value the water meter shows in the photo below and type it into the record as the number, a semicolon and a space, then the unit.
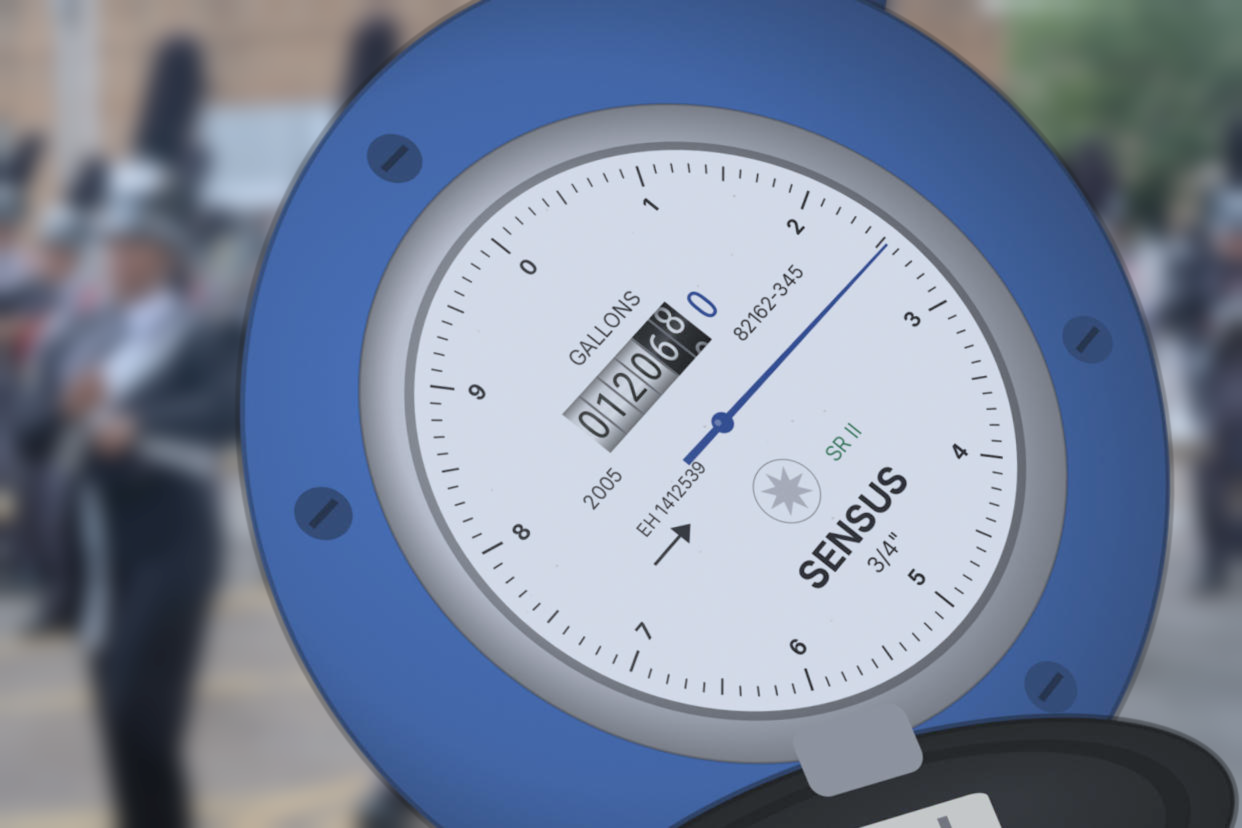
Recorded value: 120682.5; gal
